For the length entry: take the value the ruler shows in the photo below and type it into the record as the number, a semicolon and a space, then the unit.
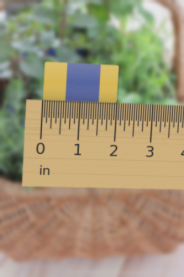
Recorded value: 2; in
